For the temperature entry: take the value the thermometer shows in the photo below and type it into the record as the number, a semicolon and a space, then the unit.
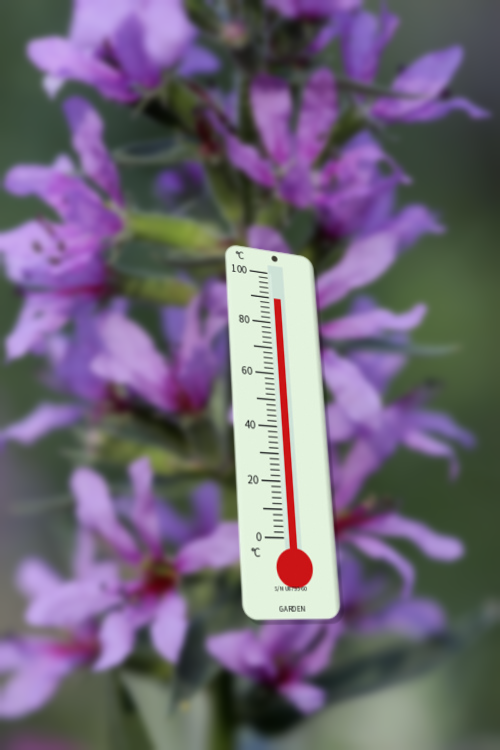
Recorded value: 90; °C
